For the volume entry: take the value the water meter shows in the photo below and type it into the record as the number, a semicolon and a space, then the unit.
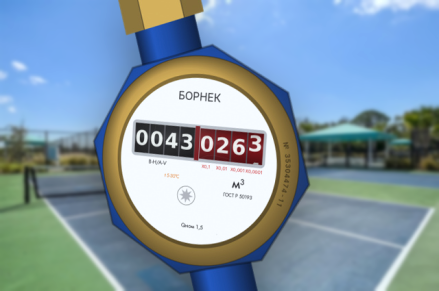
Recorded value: 43.0263; m³
